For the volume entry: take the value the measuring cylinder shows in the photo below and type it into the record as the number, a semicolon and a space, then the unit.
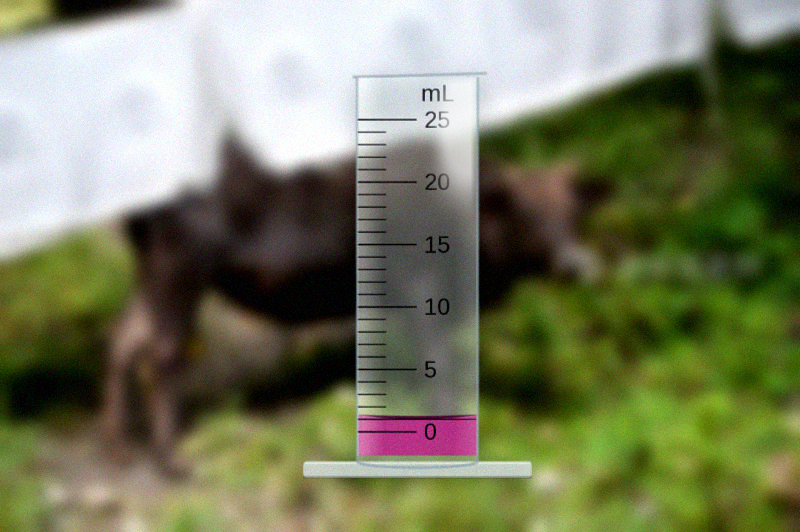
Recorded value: 1; mL
